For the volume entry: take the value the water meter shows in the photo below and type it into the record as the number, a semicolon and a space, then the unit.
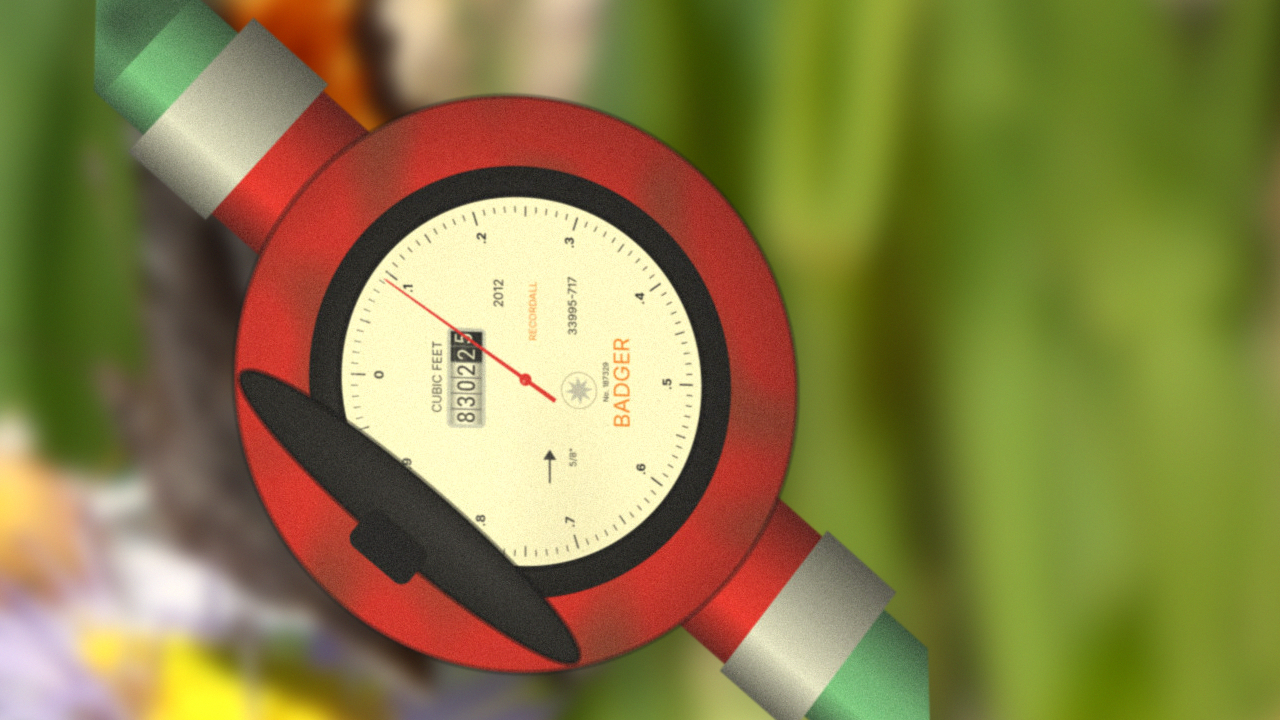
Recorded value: 830225.09; ft³
